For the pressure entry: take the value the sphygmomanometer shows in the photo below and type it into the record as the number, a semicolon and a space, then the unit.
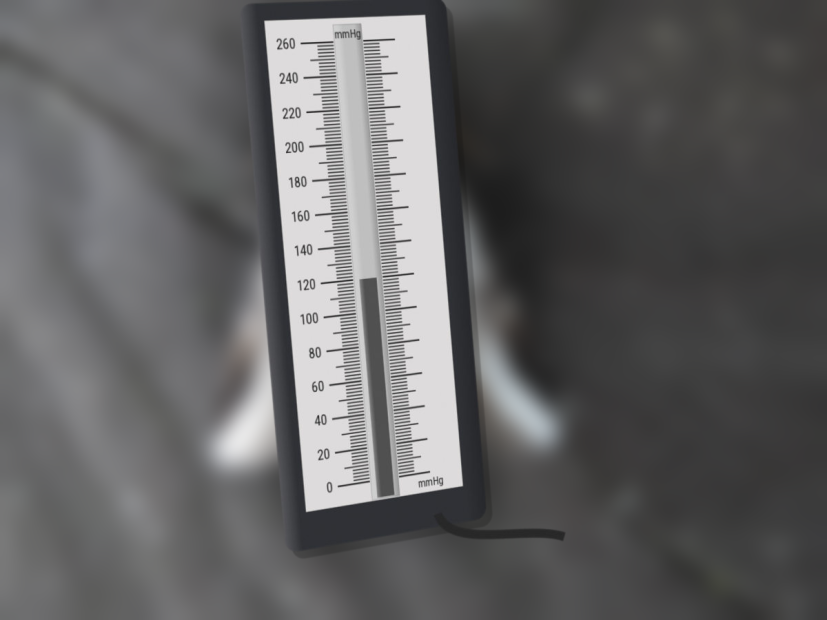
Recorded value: 120; mmHg
